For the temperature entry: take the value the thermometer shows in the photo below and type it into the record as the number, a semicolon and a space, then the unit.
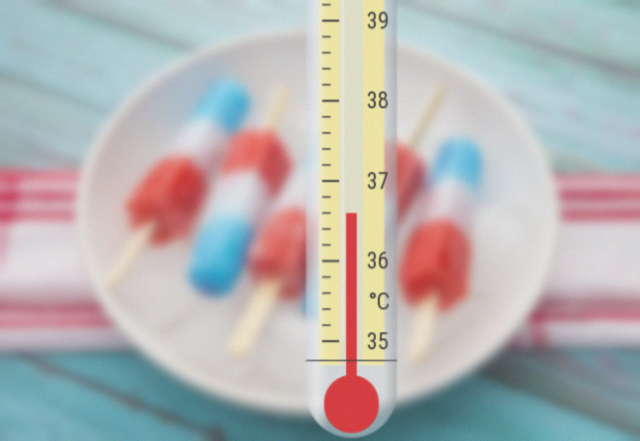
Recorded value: 36.6; °C
